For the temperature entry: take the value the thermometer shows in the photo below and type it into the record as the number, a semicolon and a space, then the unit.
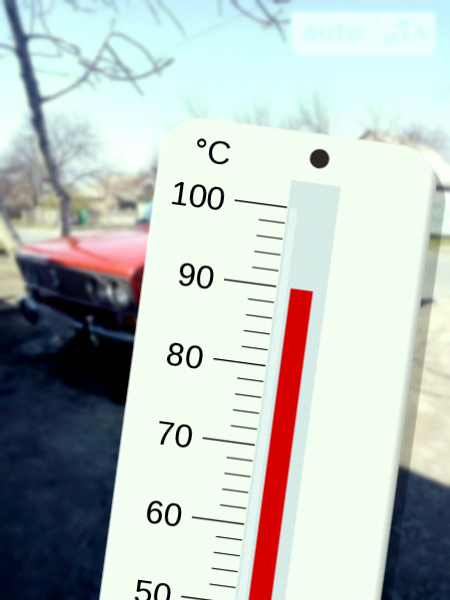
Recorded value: 90; °C
